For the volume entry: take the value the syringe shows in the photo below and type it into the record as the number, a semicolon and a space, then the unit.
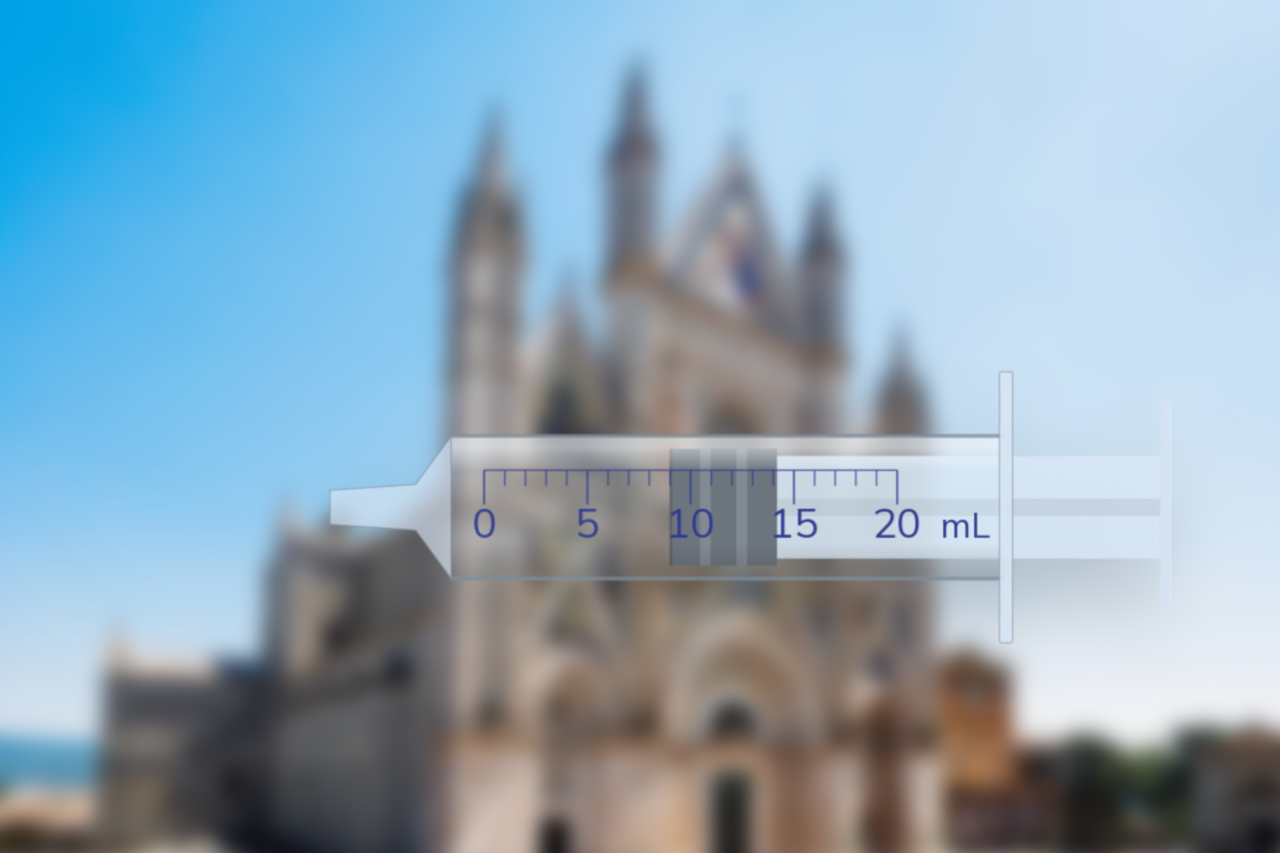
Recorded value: 9; mL
